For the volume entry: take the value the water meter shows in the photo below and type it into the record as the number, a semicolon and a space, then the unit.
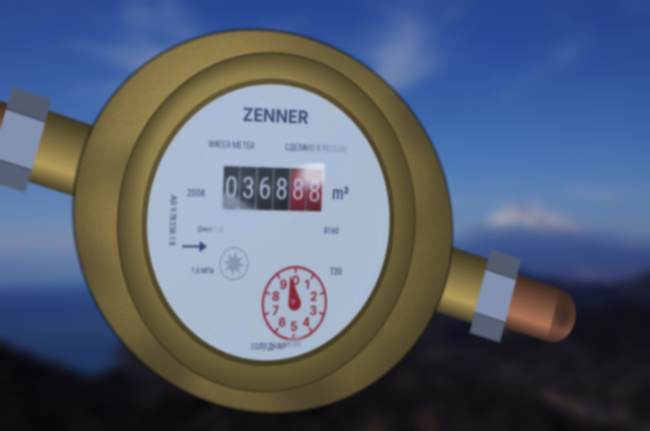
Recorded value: 368.879; m³
